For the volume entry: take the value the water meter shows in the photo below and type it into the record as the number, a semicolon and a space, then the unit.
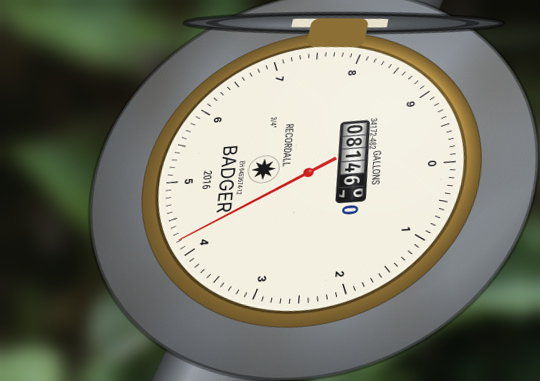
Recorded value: 814664.2; gal
